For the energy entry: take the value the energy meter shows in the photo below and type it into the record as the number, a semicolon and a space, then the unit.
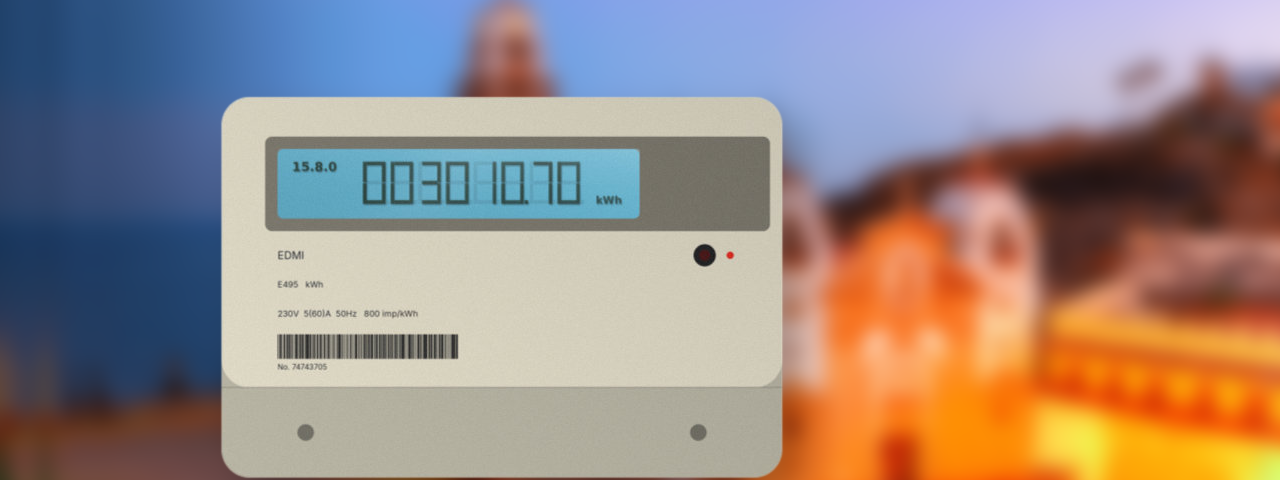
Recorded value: 3010.70; kWh
